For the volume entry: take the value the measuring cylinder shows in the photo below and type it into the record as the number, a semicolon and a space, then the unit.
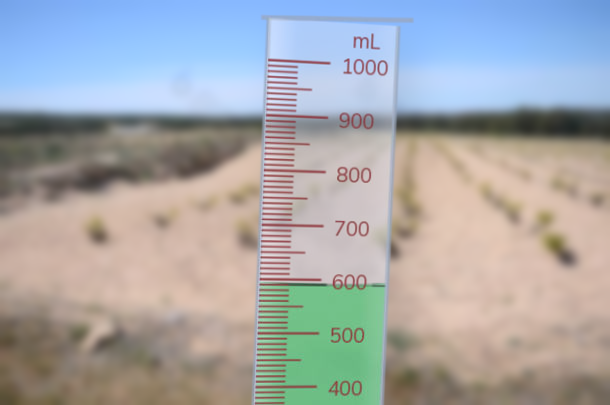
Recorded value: 590; mL
